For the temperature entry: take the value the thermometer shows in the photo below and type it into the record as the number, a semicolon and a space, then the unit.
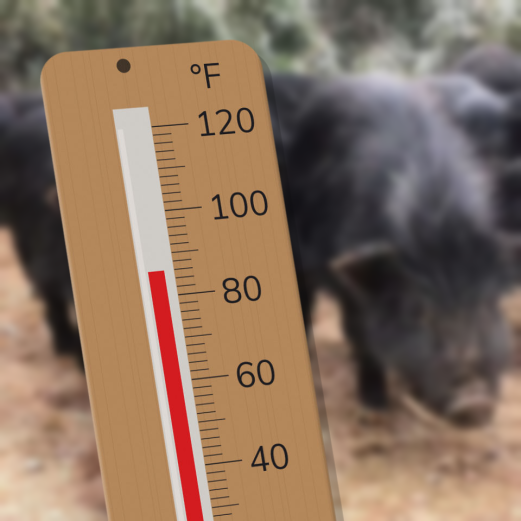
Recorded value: 86; °F
